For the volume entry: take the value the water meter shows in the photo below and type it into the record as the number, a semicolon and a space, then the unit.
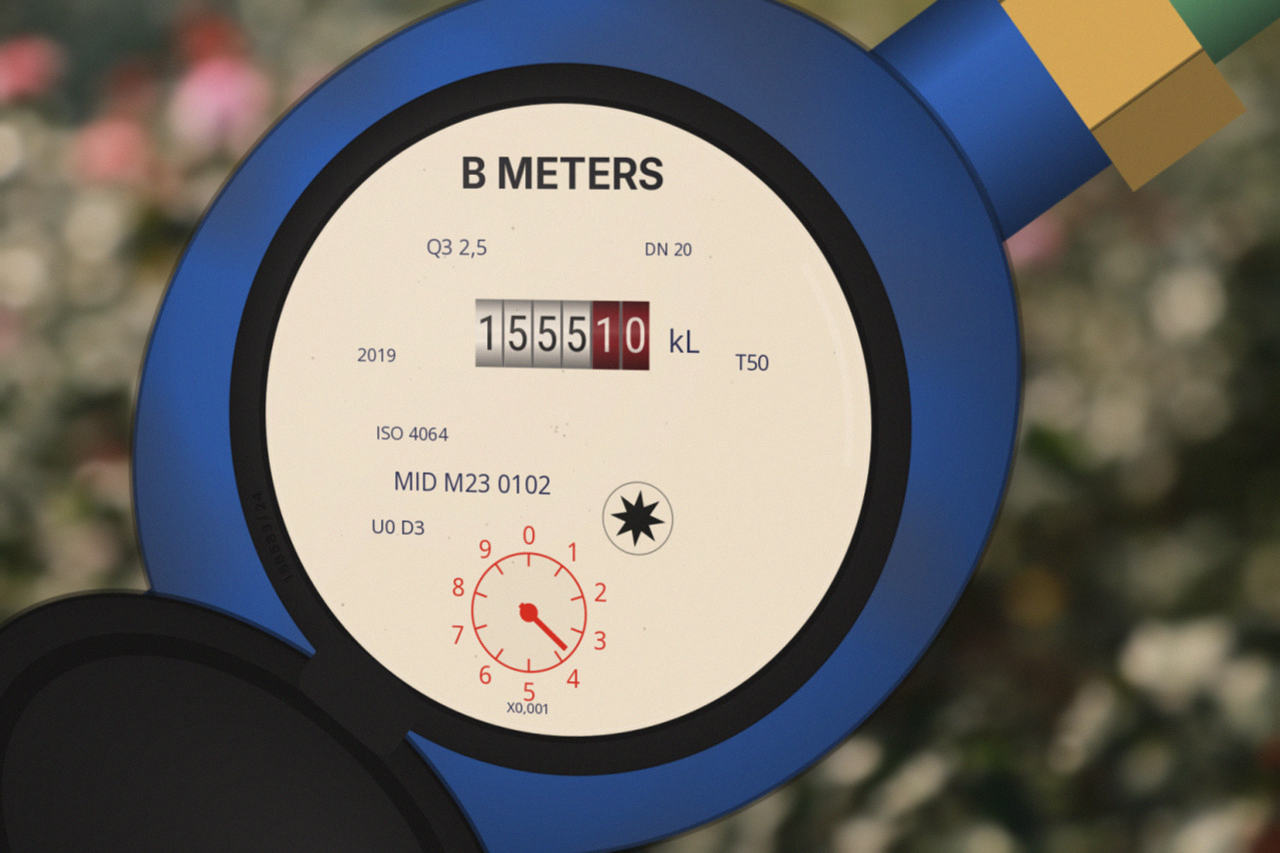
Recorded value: 1555.103; kL
